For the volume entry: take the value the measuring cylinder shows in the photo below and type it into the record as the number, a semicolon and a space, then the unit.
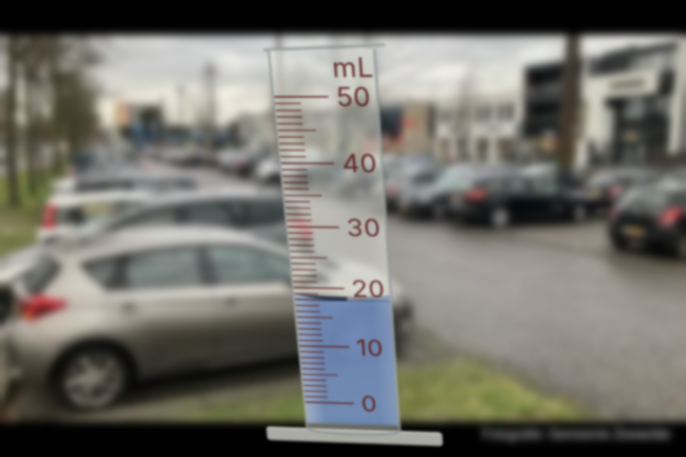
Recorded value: 18; mL
